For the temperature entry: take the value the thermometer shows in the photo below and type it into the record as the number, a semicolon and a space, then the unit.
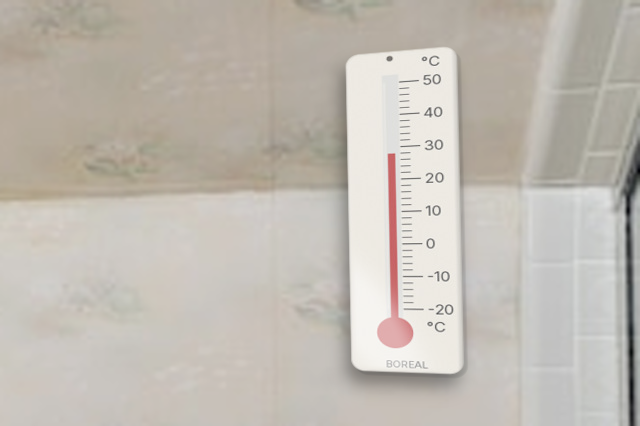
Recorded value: 28; °C
